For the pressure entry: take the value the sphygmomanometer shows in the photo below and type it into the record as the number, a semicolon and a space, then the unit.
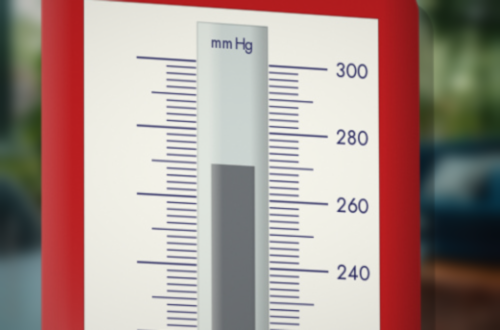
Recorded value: 270; mmHg
